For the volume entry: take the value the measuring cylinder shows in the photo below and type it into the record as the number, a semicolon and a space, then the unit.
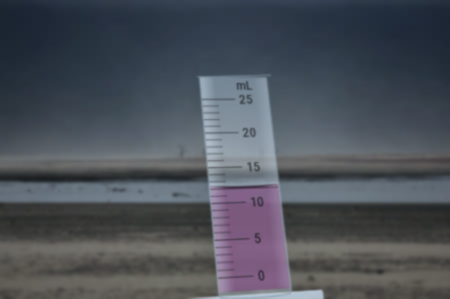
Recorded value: 12; mL
